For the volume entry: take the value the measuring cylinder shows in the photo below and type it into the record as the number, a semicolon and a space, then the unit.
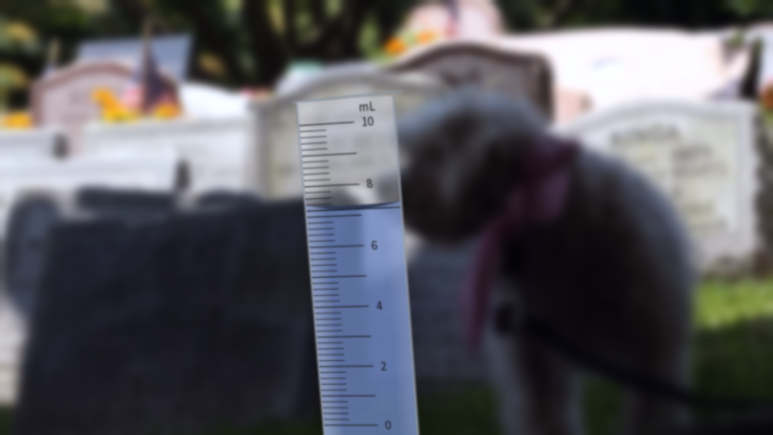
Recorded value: 7.2; mL
